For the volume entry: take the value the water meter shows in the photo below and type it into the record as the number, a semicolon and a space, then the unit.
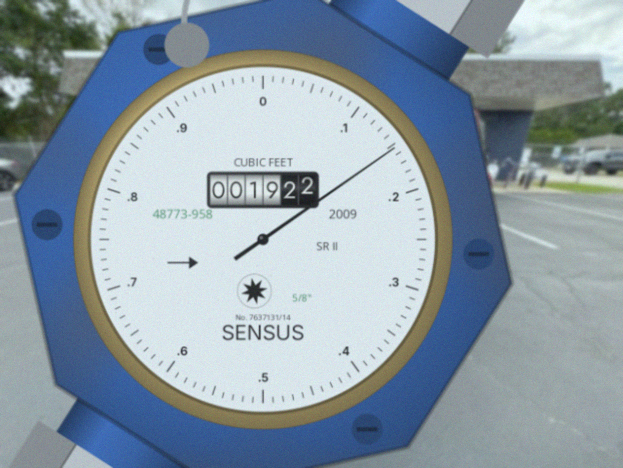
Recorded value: 1922.15; ft³
